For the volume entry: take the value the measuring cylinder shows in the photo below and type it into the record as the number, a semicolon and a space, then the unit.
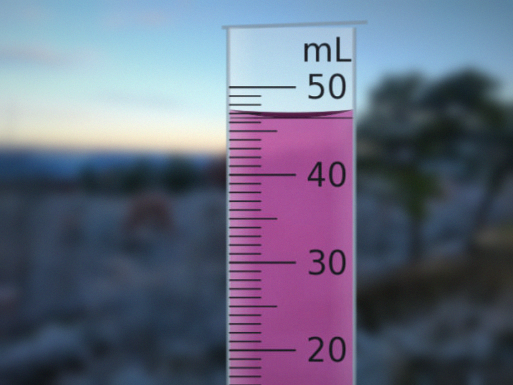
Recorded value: 46.5; mL
